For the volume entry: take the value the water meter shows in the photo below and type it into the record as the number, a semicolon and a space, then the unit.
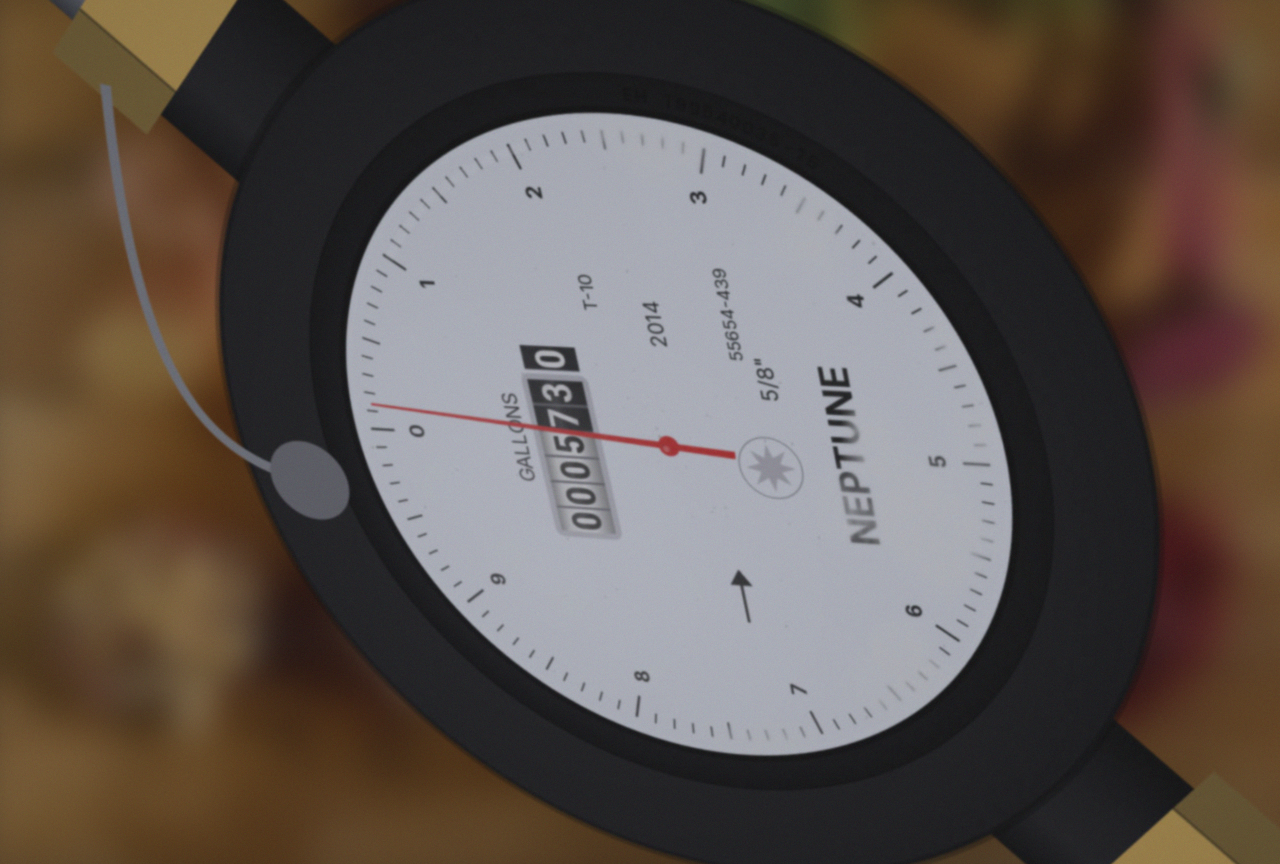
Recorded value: 5730.1; gal
